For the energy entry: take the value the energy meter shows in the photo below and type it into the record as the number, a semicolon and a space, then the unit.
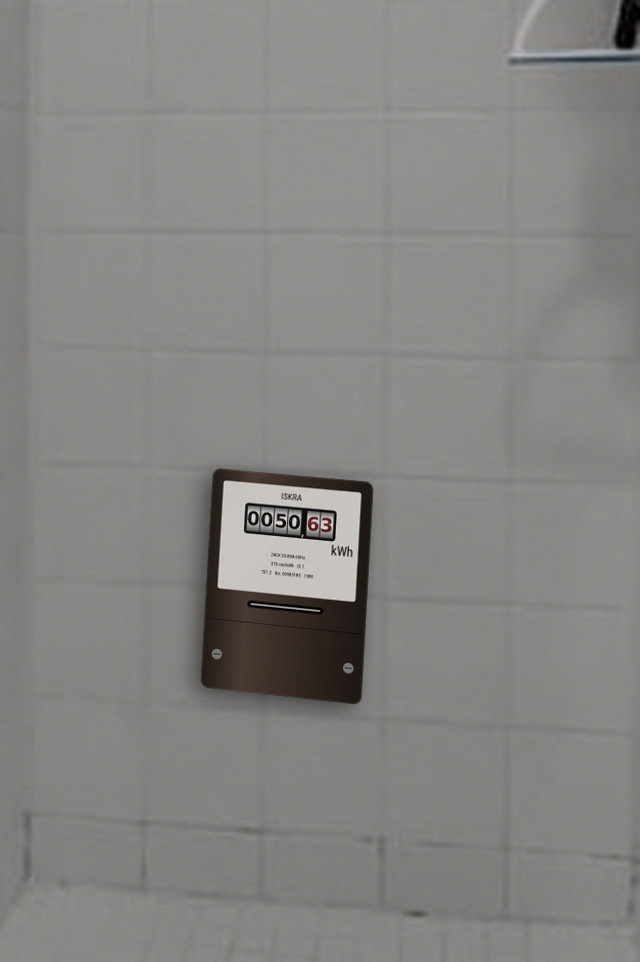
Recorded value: 50.63; kWh
